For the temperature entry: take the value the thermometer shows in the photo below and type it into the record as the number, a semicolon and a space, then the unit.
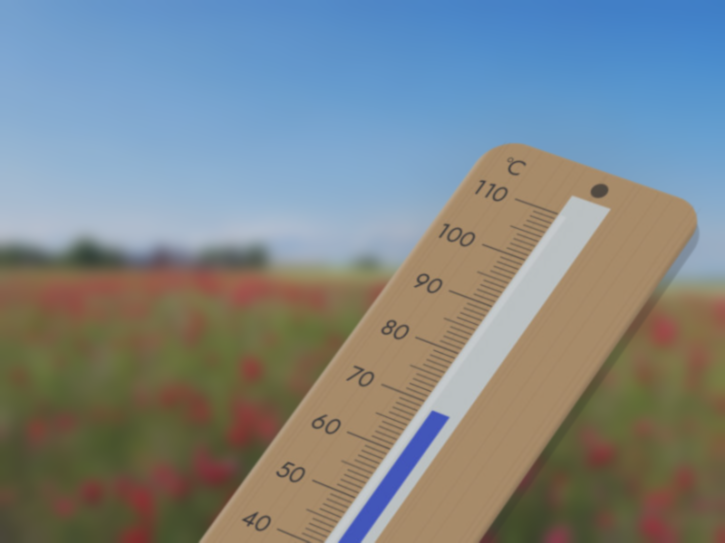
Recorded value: 69; °C
